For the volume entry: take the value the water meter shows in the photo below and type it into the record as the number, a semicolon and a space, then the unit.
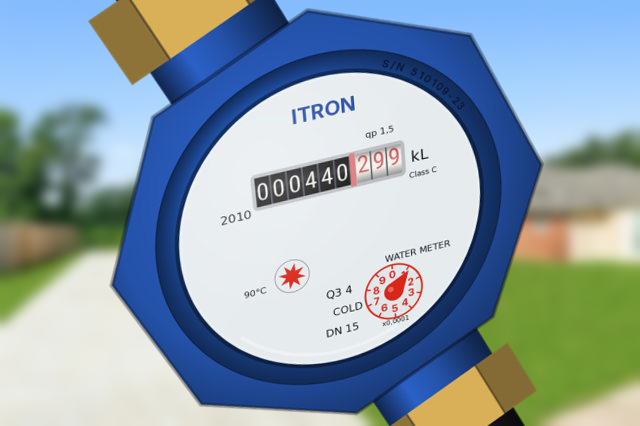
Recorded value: 440.2991; kL
